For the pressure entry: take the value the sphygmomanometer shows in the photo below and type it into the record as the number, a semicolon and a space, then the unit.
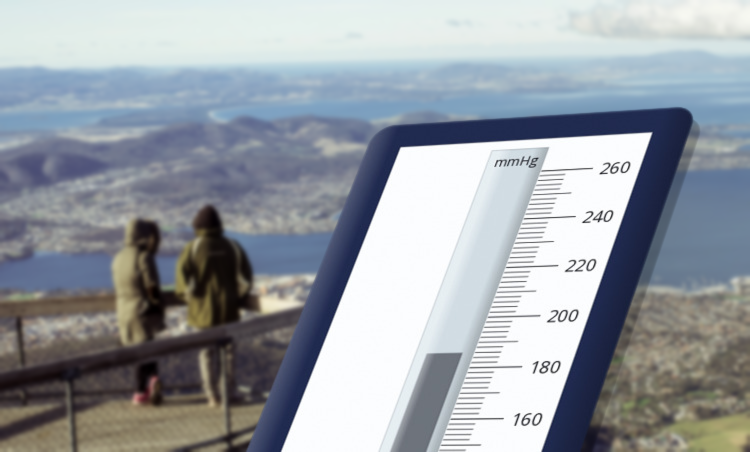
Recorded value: 186; mmHg
